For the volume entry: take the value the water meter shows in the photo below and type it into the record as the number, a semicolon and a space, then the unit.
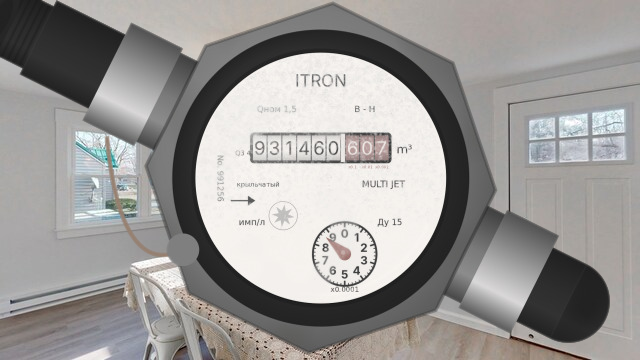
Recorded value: 931460.6078; m³
